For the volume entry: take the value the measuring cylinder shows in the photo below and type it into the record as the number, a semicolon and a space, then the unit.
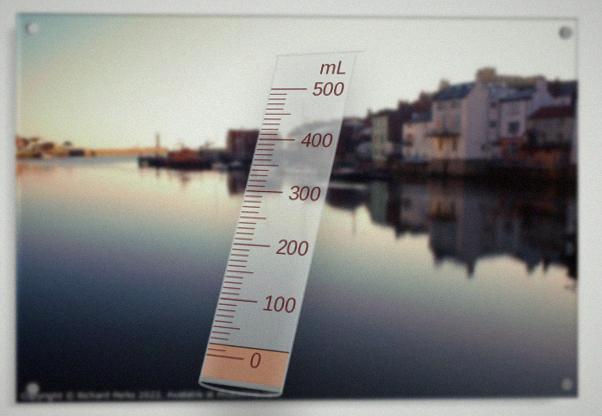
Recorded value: 20; mL
